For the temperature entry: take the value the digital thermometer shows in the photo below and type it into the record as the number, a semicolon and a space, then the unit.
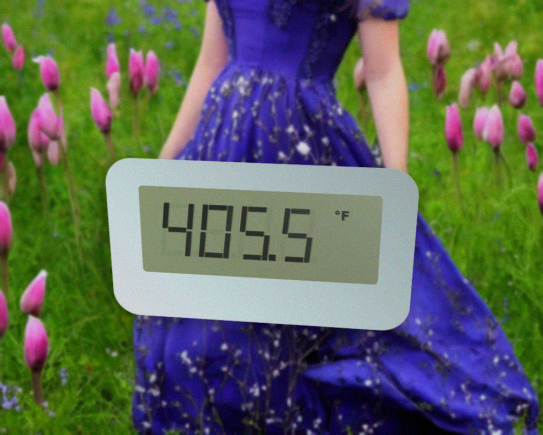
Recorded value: 405.5; °F
